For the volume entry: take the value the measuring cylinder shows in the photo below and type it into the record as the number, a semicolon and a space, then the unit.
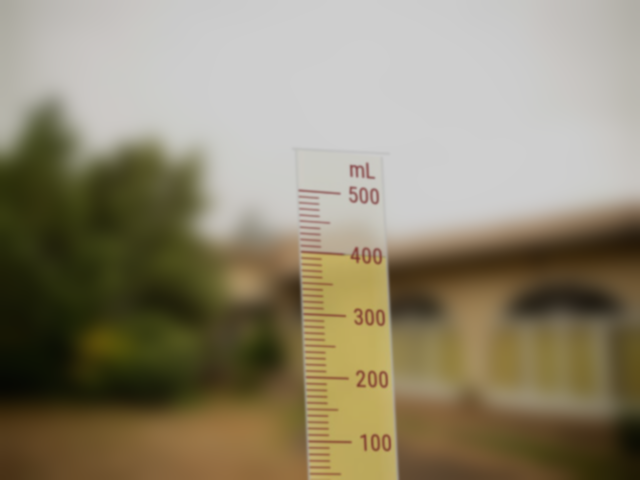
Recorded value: 400; mL
